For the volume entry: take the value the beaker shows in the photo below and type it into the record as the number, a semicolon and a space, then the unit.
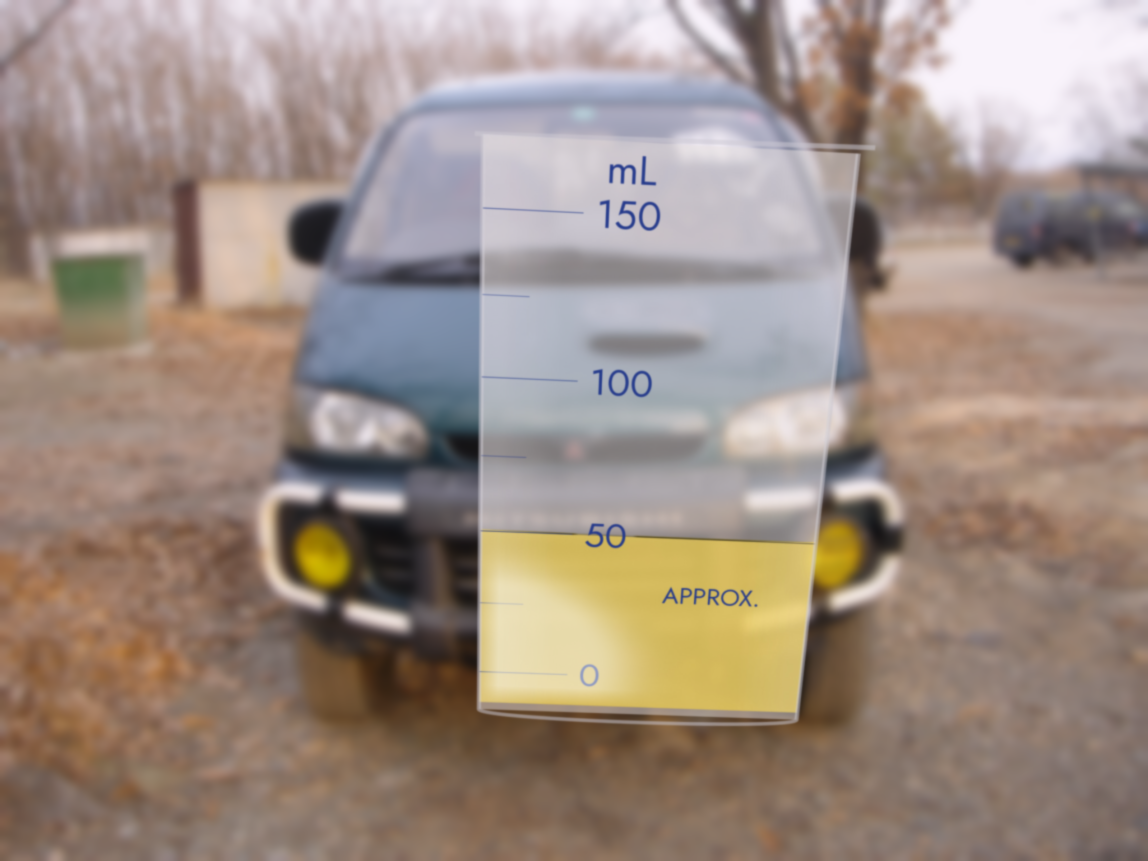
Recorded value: 50; mL
